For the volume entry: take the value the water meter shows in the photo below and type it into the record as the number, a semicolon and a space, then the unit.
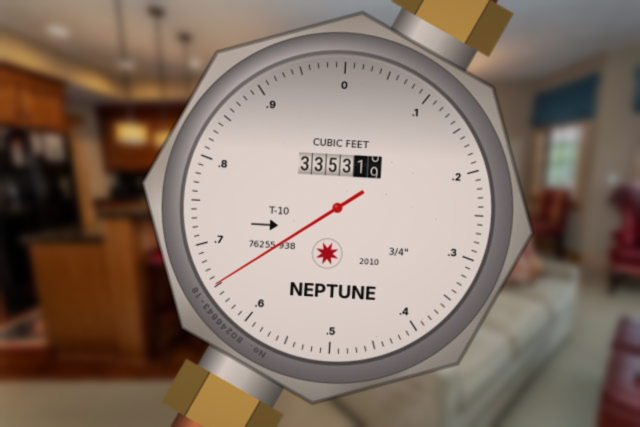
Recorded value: 335318.65; ft³
